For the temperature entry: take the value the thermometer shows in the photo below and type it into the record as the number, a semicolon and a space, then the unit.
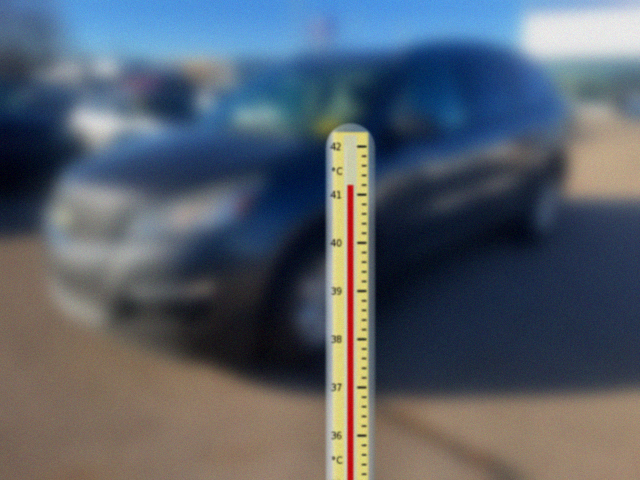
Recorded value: 41.2; °C
